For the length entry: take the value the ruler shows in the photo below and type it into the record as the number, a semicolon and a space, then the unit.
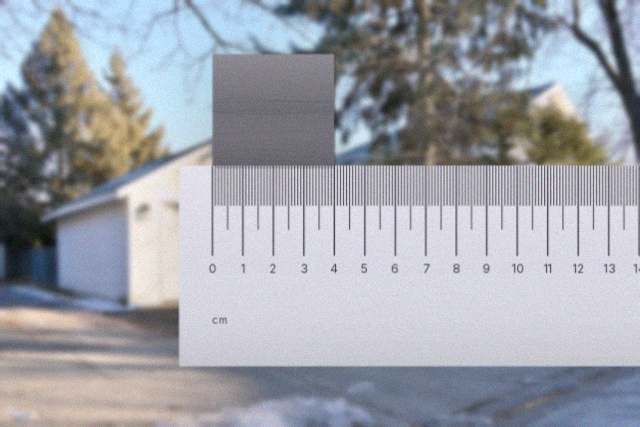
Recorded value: 4; cm
